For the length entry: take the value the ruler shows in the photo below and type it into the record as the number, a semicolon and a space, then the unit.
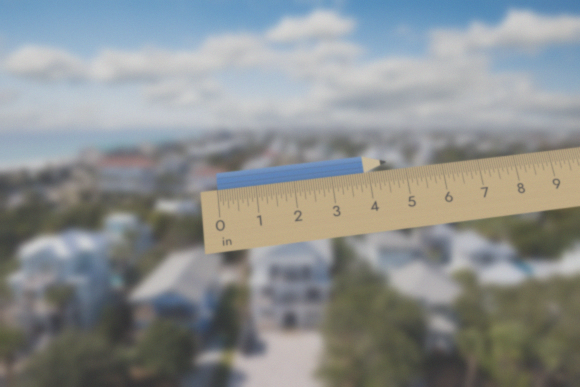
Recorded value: 4.5; in
